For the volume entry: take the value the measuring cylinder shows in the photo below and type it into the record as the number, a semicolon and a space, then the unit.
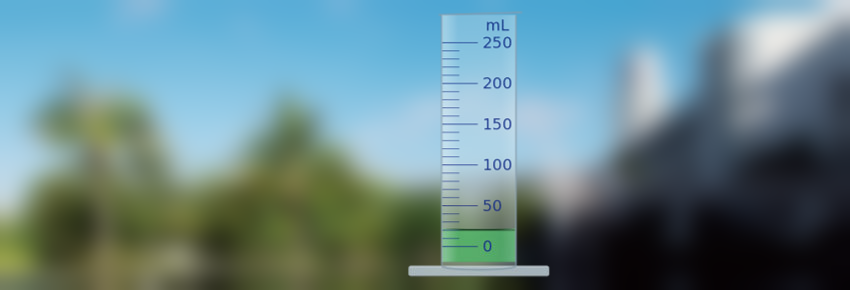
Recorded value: 20; mL
